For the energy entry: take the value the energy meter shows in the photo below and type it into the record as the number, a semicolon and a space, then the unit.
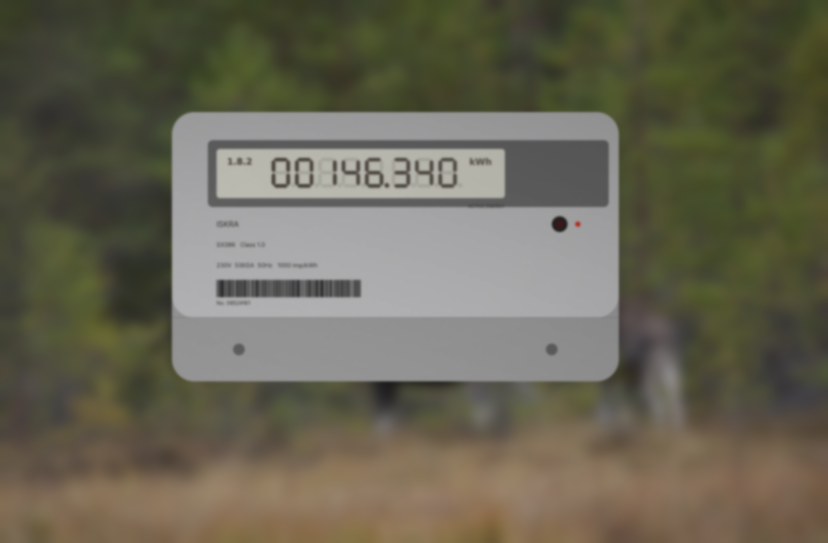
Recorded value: 146.340; kWh
